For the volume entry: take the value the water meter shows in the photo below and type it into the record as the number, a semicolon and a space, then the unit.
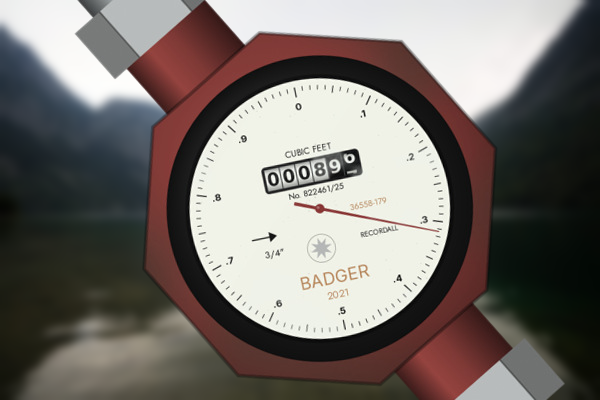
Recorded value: 896.31; ft³
